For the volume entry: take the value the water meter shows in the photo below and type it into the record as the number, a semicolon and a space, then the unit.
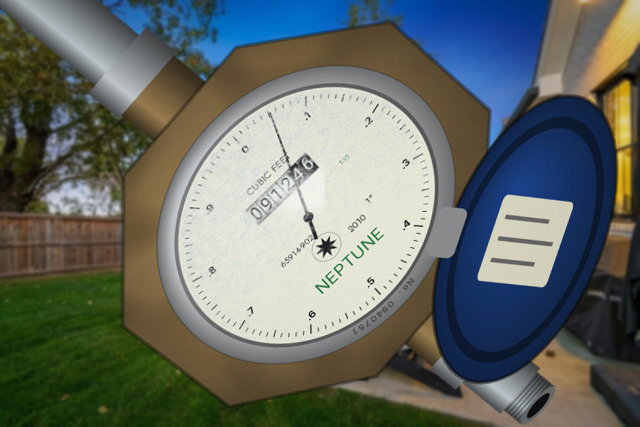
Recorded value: 91246.05; ft³
